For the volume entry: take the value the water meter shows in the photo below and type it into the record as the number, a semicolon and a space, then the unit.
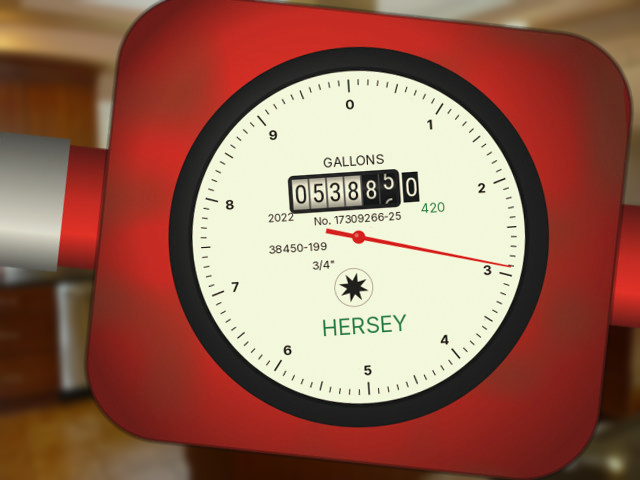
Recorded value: 538852.9; gal
